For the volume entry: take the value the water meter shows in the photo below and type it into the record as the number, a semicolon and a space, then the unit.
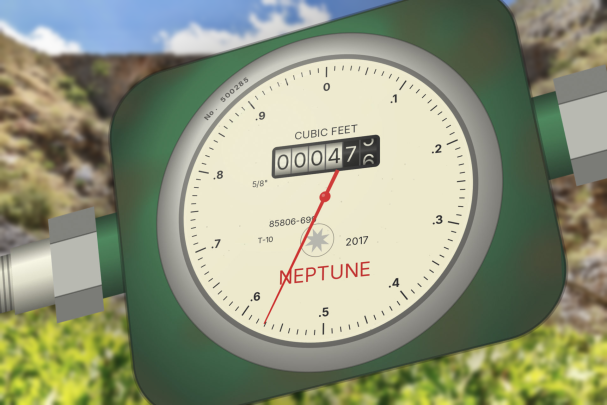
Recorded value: 475.57; ft³
